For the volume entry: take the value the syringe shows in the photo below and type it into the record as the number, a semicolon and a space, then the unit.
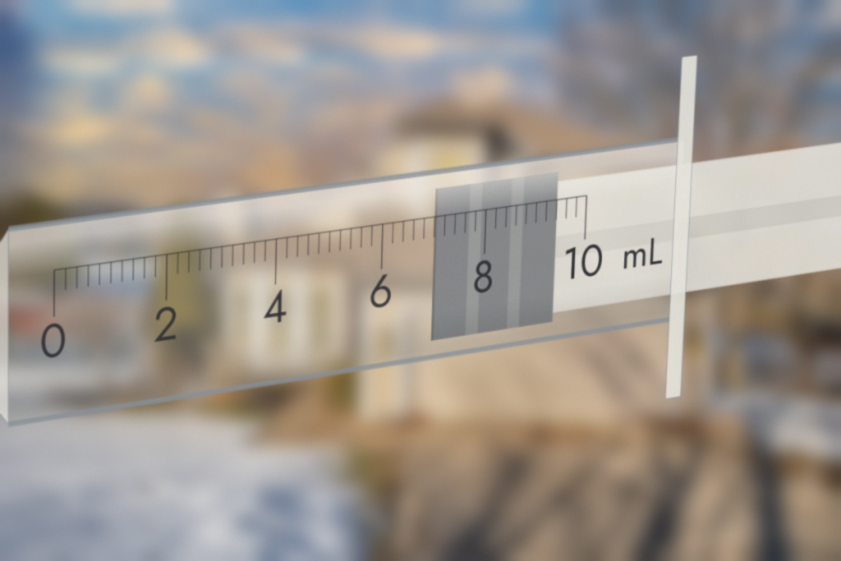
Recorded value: 7; mL
